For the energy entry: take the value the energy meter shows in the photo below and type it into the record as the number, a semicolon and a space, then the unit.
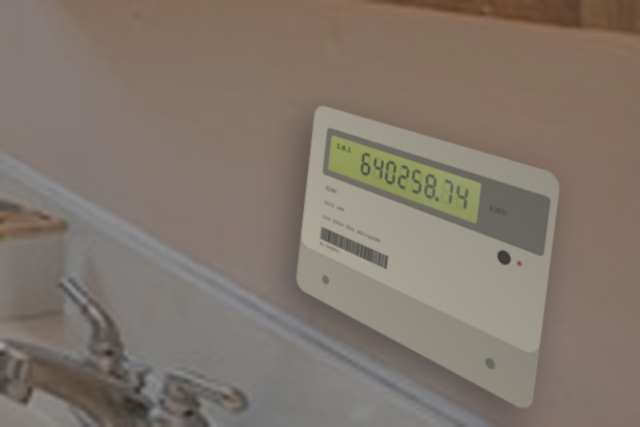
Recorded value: 640258.74; kWh
